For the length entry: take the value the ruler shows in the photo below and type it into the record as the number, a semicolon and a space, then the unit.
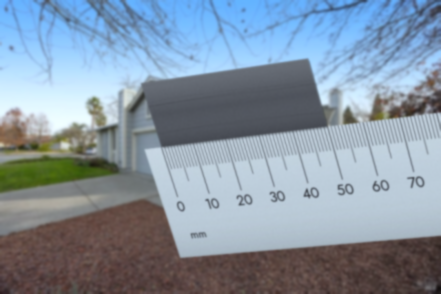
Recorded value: 50; mm
